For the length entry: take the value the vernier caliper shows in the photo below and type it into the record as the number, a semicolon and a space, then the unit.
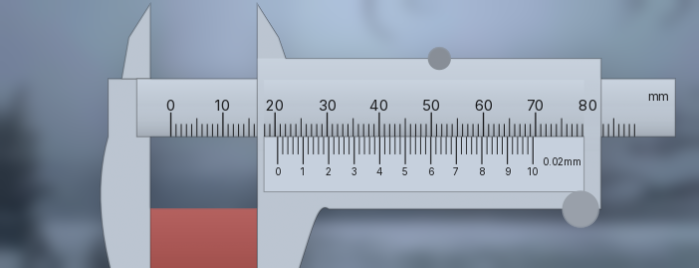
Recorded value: 20.5; mm
